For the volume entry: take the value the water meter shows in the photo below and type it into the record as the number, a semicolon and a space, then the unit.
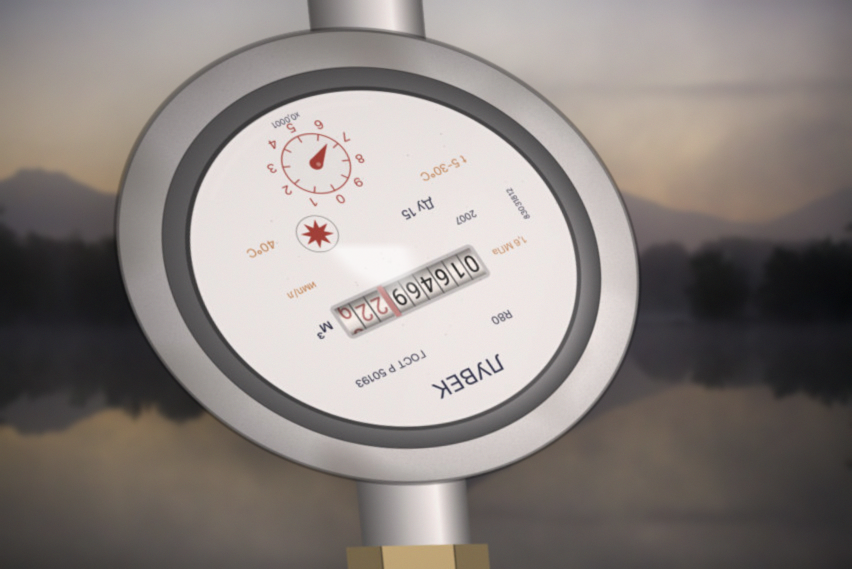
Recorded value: 16469.2286; m³
